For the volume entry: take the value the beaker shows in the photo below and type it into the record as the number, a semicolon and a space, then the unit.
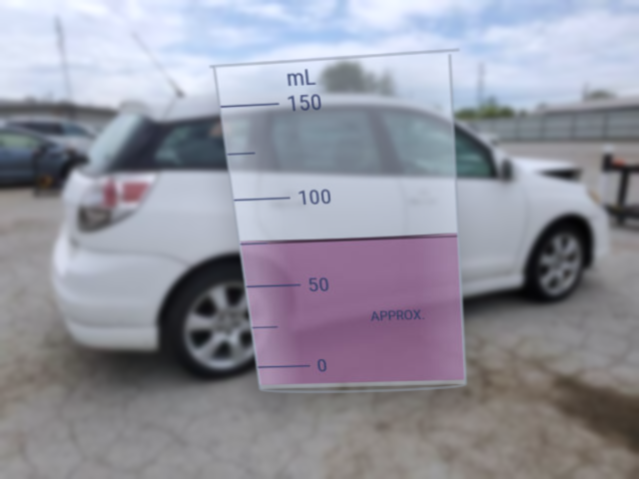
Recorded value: 75; mL
